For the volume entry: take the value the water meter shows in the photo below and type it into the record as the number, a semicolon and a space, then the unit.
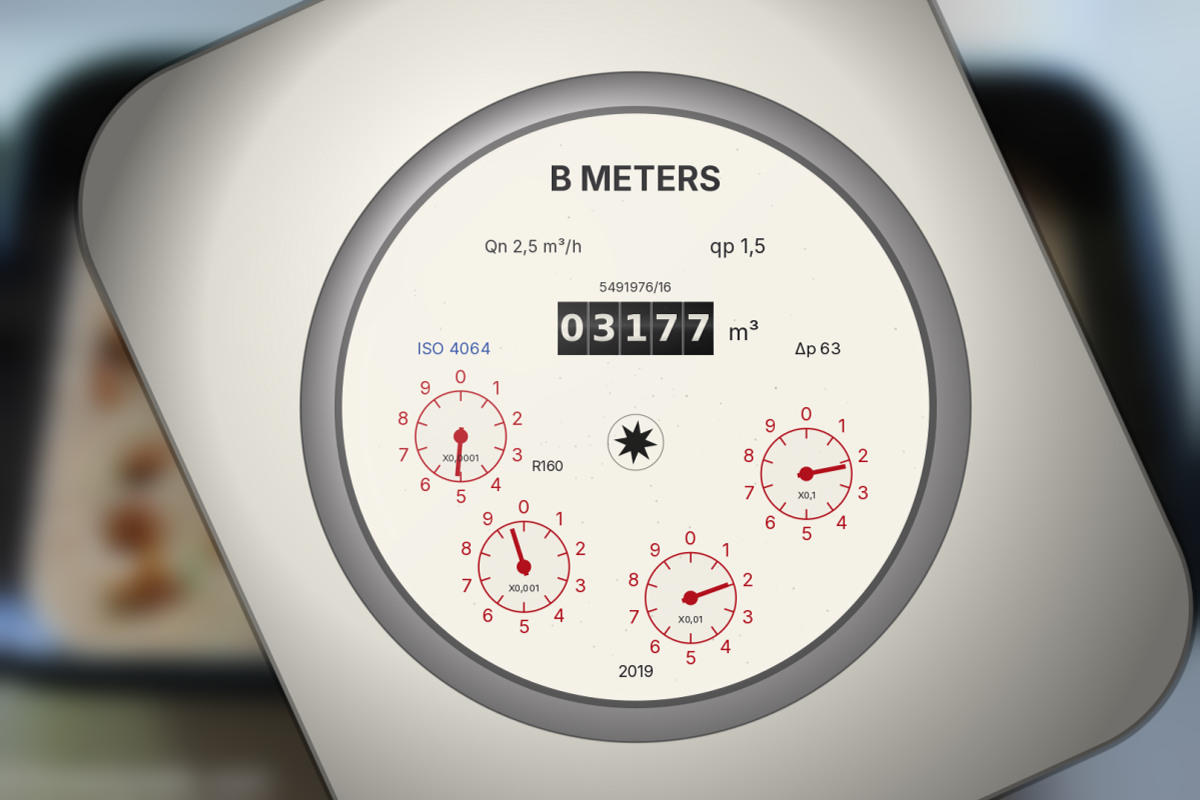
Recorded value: 3177.2195; m³
